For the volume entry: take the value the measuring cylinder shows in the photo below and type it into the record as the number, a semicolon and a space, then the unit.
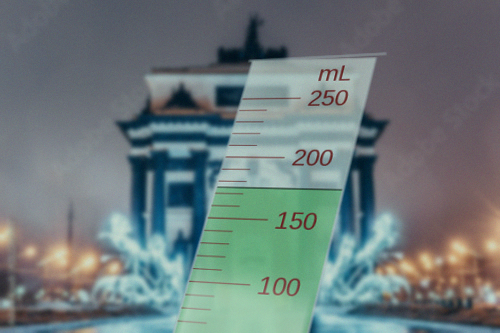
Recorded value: 175; mL
